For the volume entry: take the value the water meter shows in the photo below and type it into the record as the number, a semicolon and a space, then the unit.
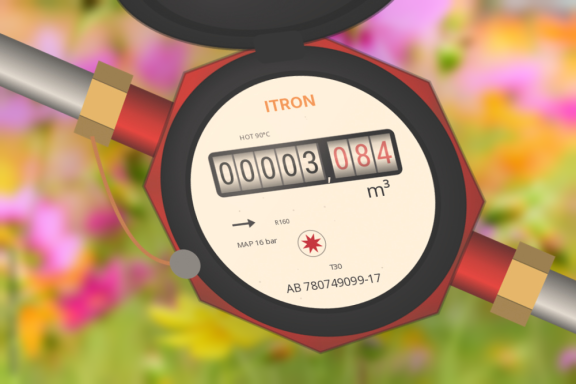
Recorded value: 3.084; m³
